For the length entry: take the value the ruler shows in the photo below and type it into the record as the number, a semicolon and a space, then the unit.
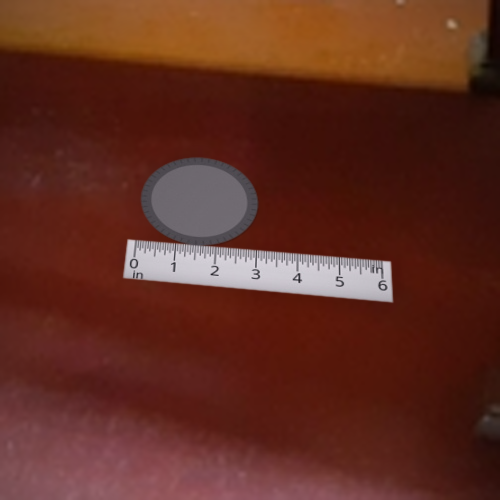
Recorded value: 3; in
